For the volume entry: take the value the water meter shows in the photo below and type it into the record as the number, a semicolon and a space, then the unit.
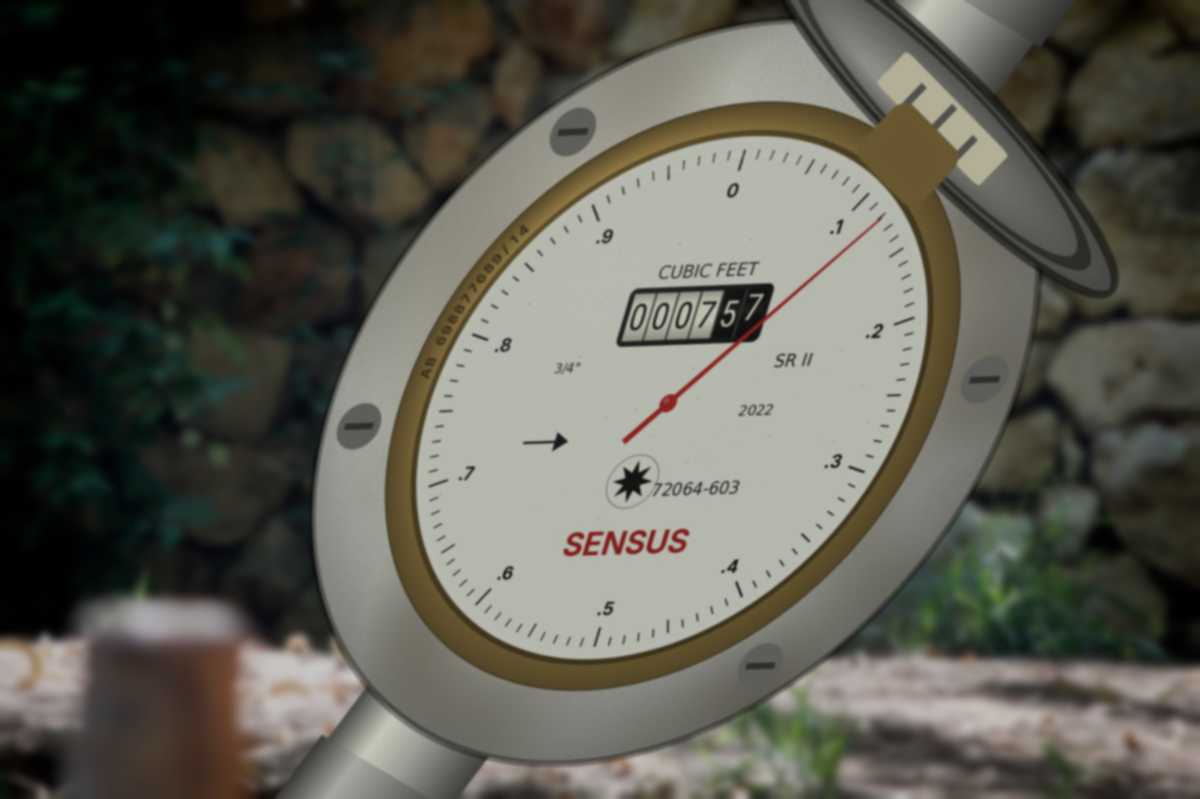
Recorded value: 757.12; ft³
